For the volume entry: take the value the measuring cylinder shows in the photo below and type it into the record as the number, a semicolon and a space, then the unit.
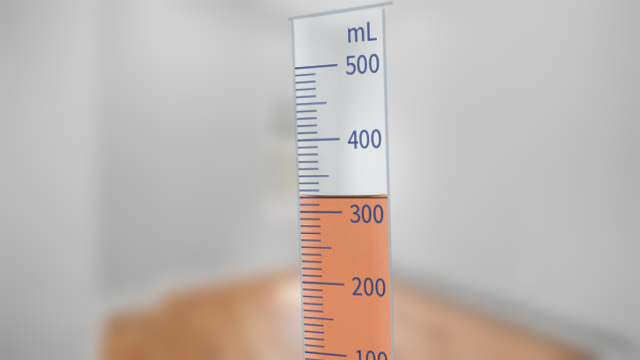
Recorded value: 320; mL
